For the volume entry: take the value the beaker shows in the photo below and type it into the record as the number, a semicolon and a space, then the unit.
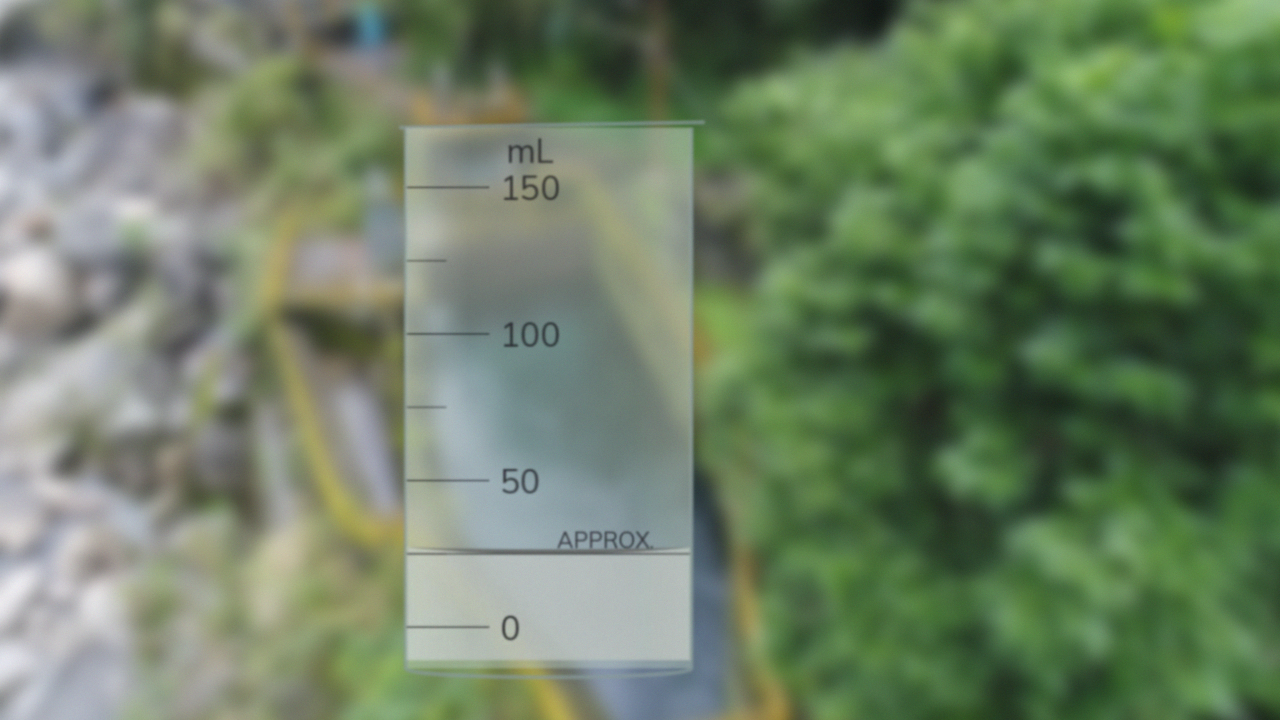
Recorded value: 25; mL
